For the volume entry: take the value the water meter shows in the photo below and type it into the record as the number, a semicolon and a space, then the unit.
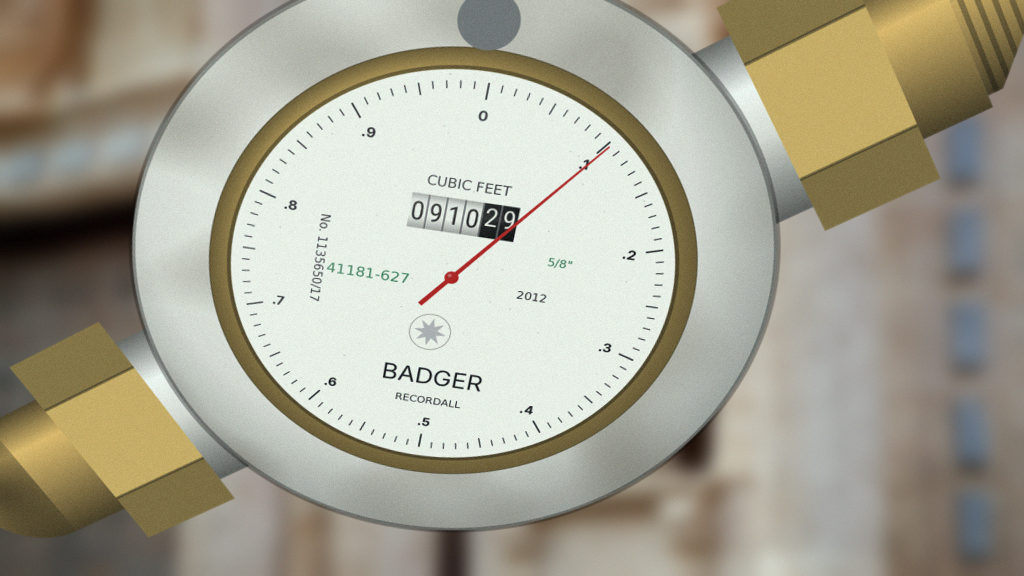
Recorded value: 91029.10; ft³
